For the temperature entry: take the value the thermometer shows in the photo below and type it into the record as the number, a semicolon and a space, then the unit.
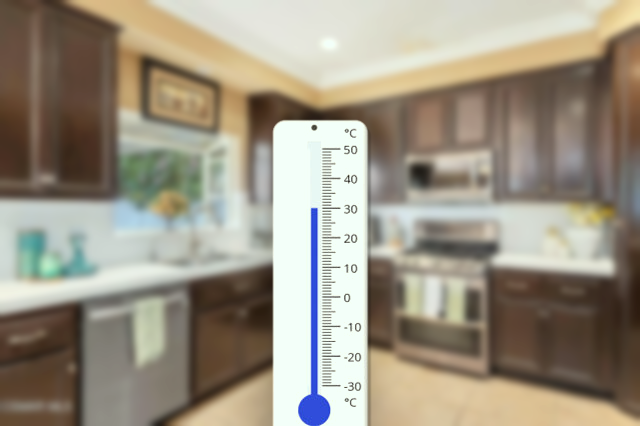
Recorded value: 30; °C
